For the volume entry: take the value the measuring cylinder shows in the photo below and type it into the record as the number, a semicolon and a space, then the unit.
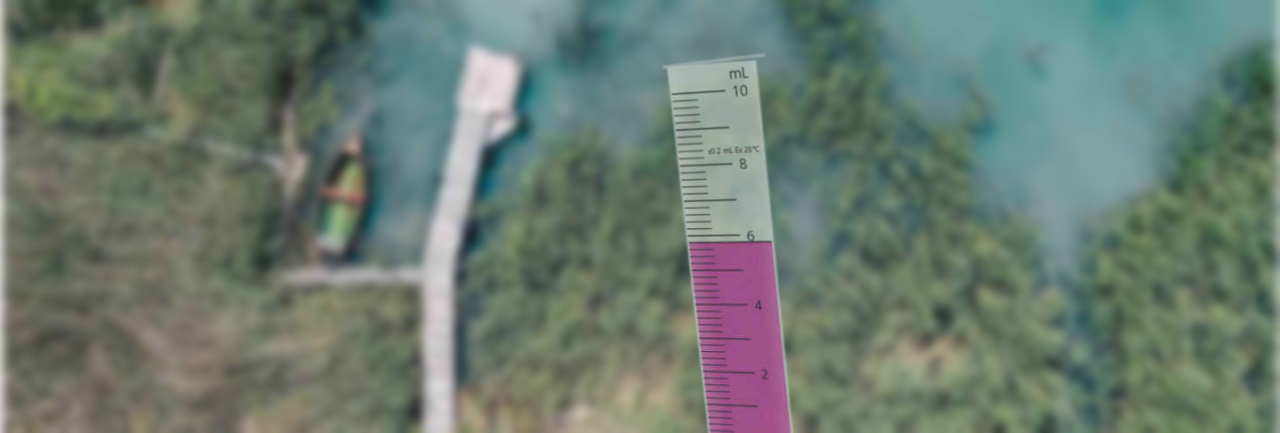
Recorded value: 5.8; mL
